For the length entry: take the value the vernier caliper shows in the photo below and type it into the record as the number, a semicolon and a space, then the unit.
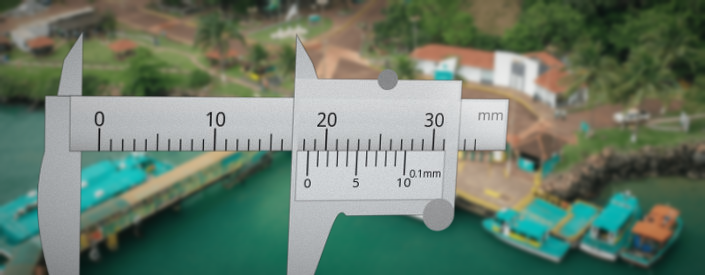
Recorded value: 18.4; mm
